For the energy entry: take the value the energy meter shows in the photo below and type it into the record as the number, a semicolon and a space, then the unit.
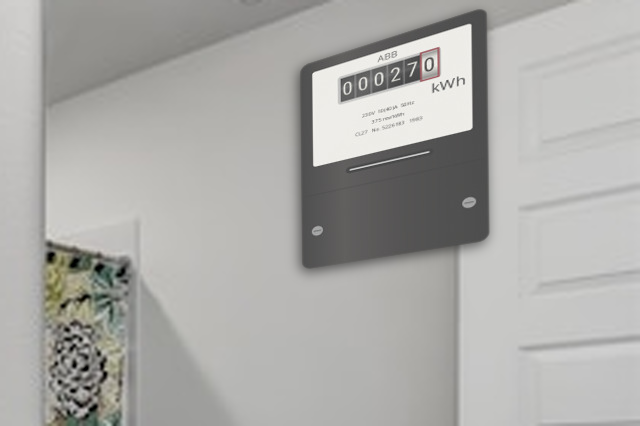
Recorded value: 27.0; kWh
